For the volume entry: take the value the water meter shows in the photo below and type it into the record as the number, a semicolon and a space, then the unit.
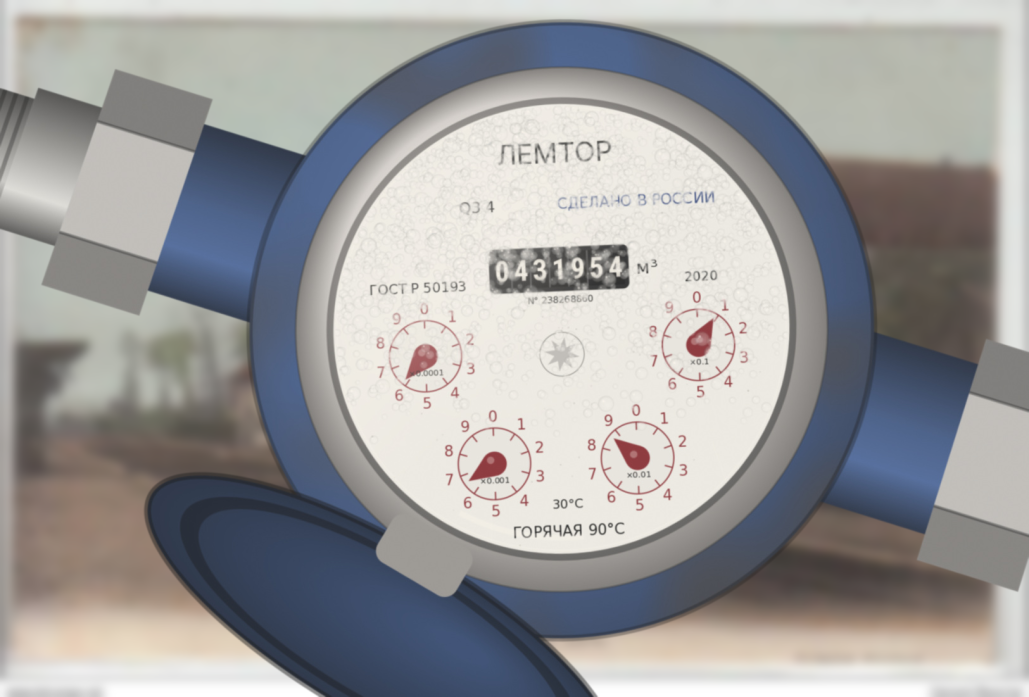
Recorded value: 431954.0866; m³
